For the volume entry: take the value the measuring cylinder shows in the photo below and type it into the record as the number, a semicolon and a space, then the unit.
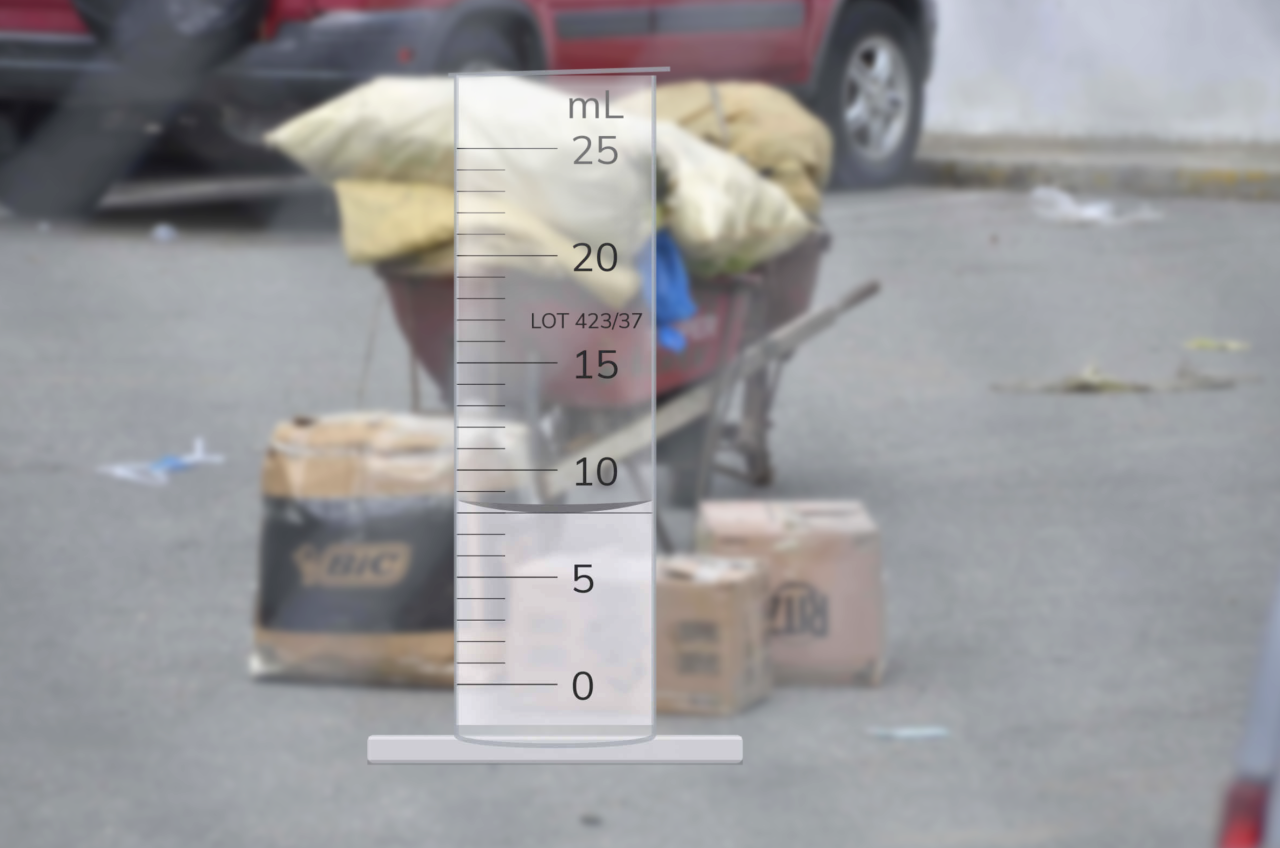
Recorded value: 8; mL
